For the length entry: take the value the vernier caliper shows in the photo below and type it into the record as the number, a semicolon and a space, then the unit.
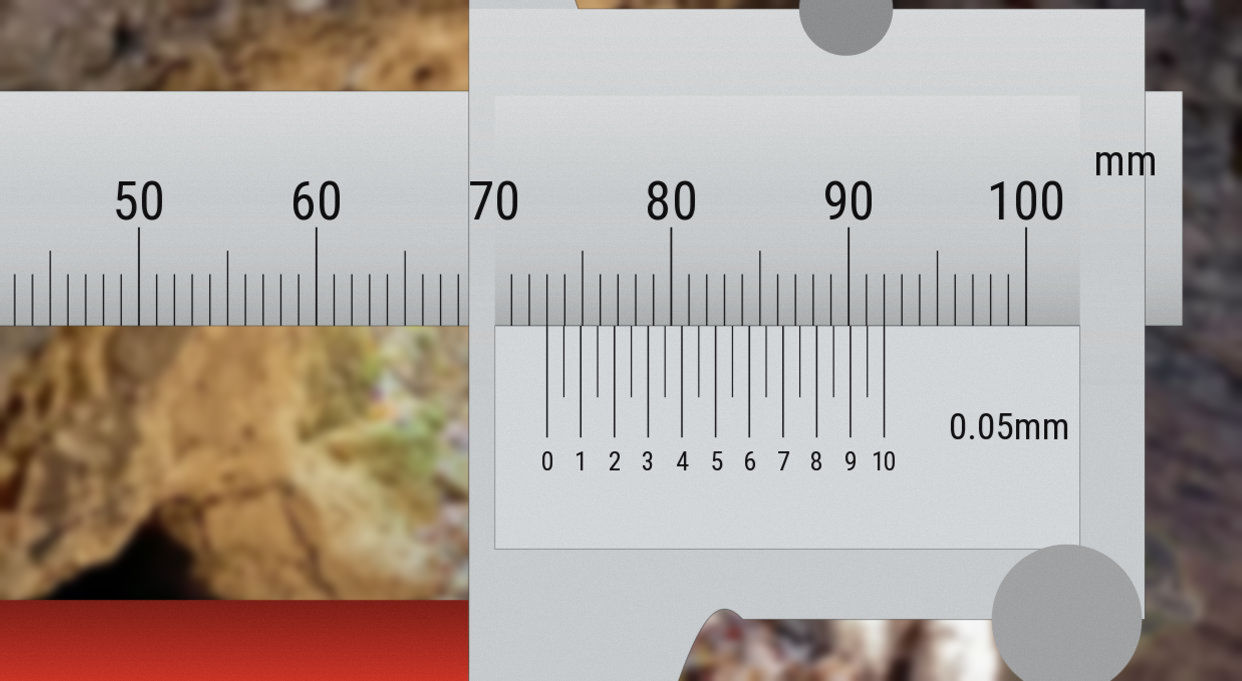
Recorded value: 73.0; mm
